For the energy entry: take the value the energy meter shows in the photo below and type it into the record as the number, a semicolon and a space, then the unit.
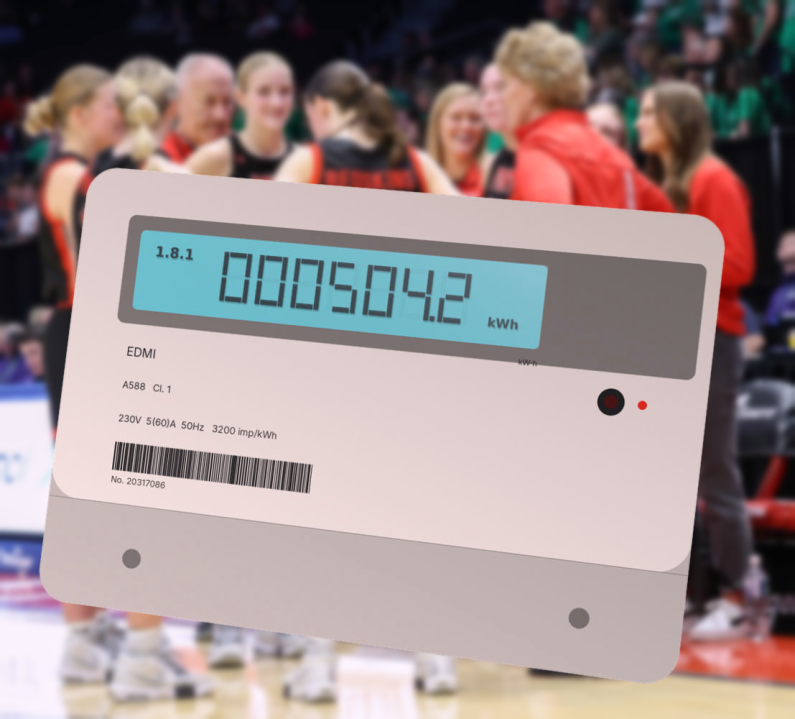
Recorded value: 504.2; kWh
